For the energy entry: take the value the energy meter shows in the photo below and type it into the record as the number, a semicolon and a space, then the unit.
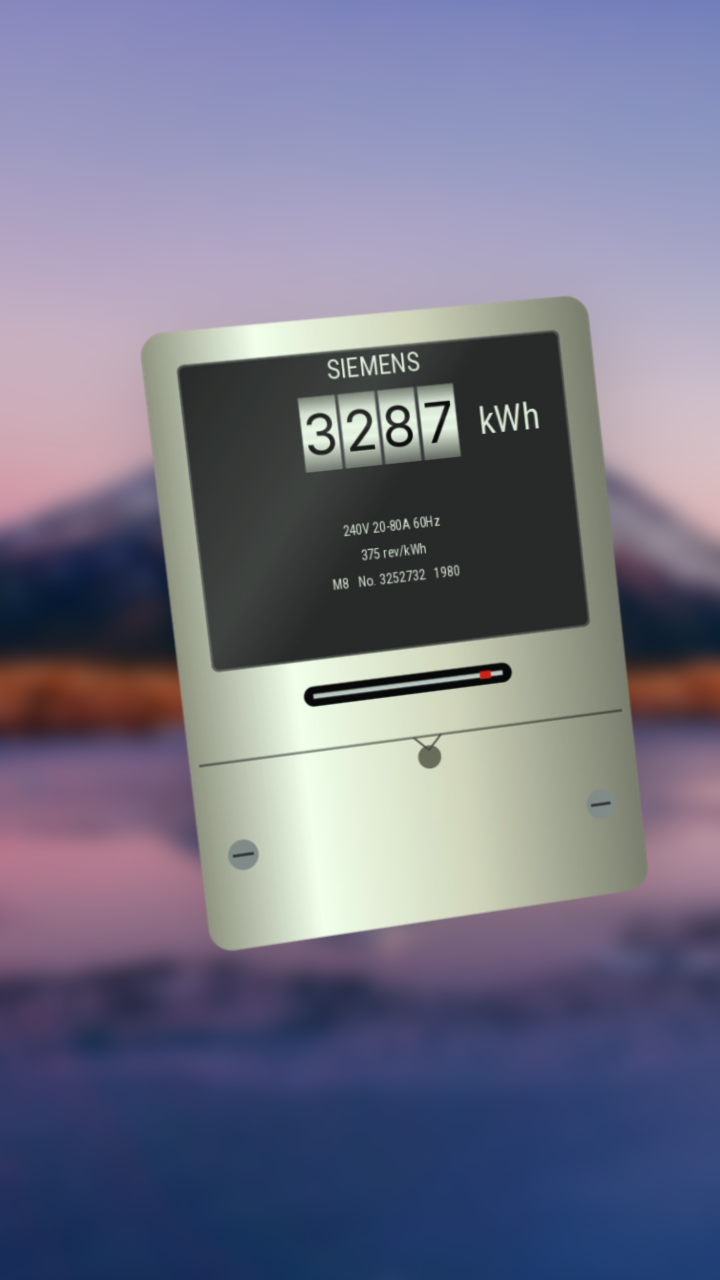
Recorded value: 3287; kWh
